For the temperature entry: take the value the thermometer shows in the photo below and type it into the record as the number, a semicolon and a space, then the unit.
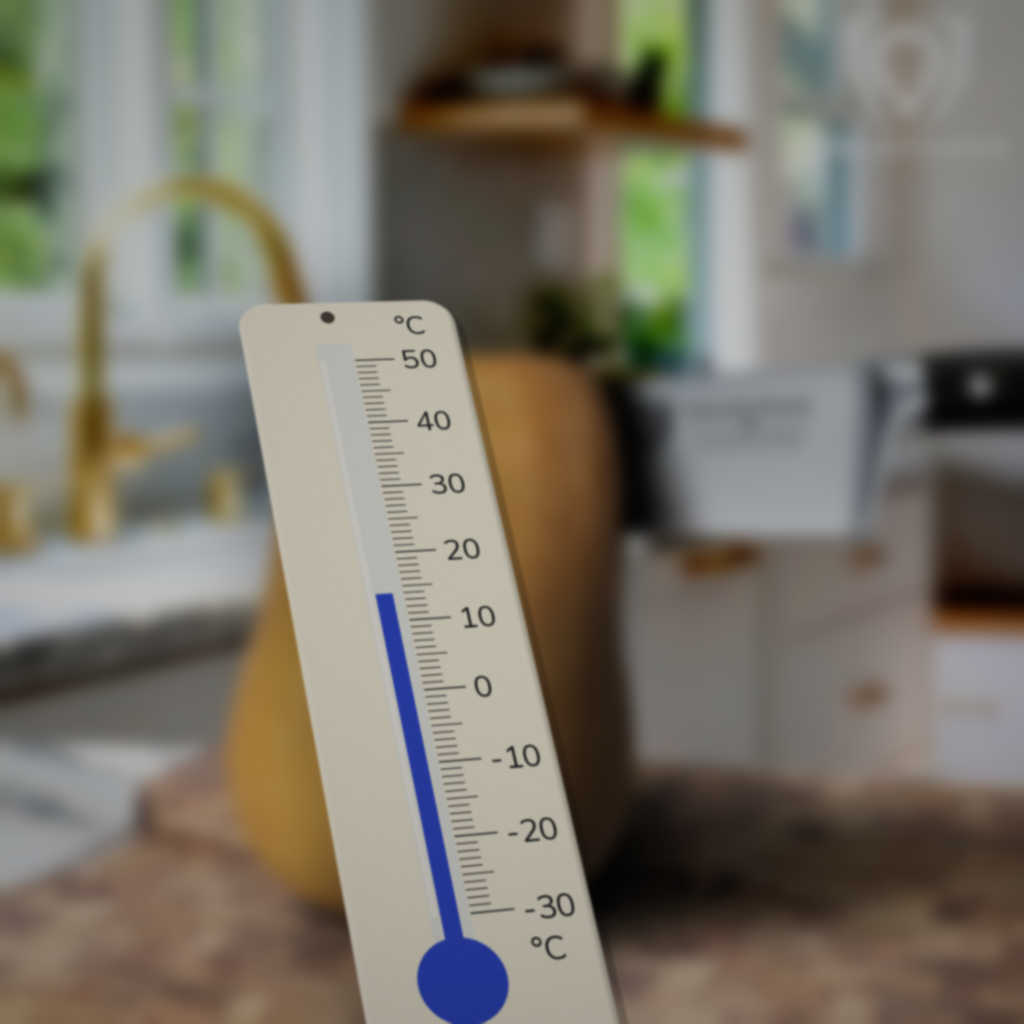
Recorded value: 14; °C
